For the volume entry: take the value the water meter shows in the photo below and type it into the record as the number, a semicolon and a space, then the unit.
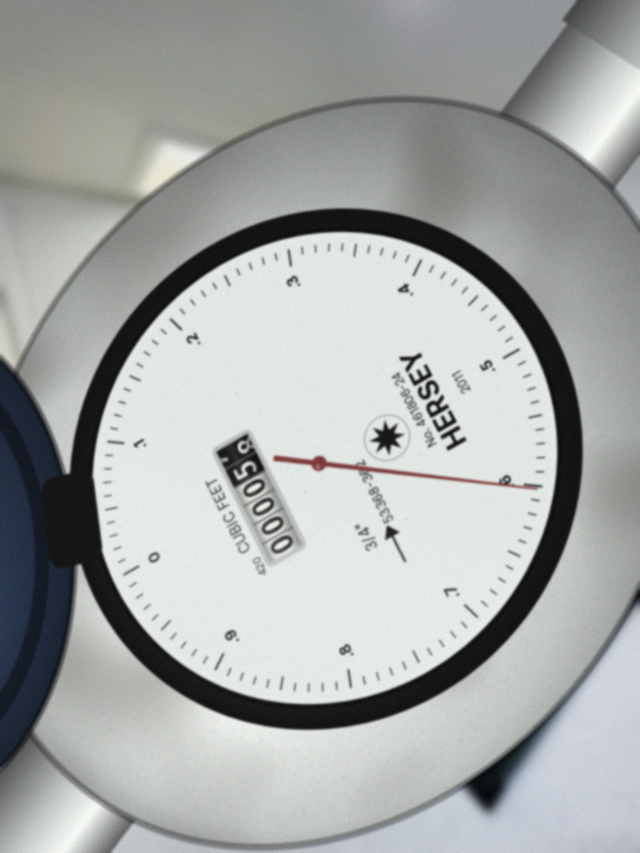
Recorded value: 57.60; ft³
